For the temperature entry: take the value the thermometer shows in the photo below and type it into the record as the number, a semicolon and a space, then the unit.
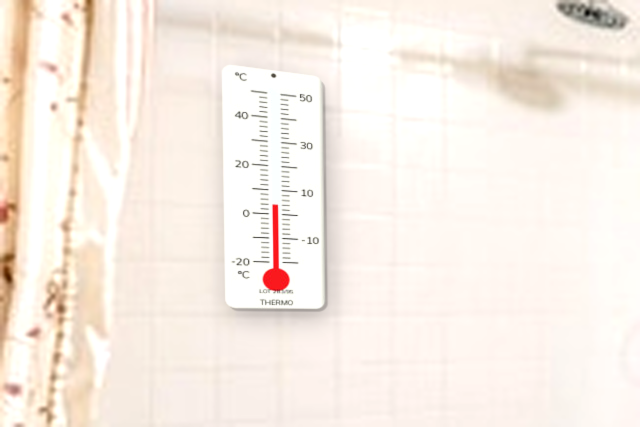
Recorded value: 4; °C
